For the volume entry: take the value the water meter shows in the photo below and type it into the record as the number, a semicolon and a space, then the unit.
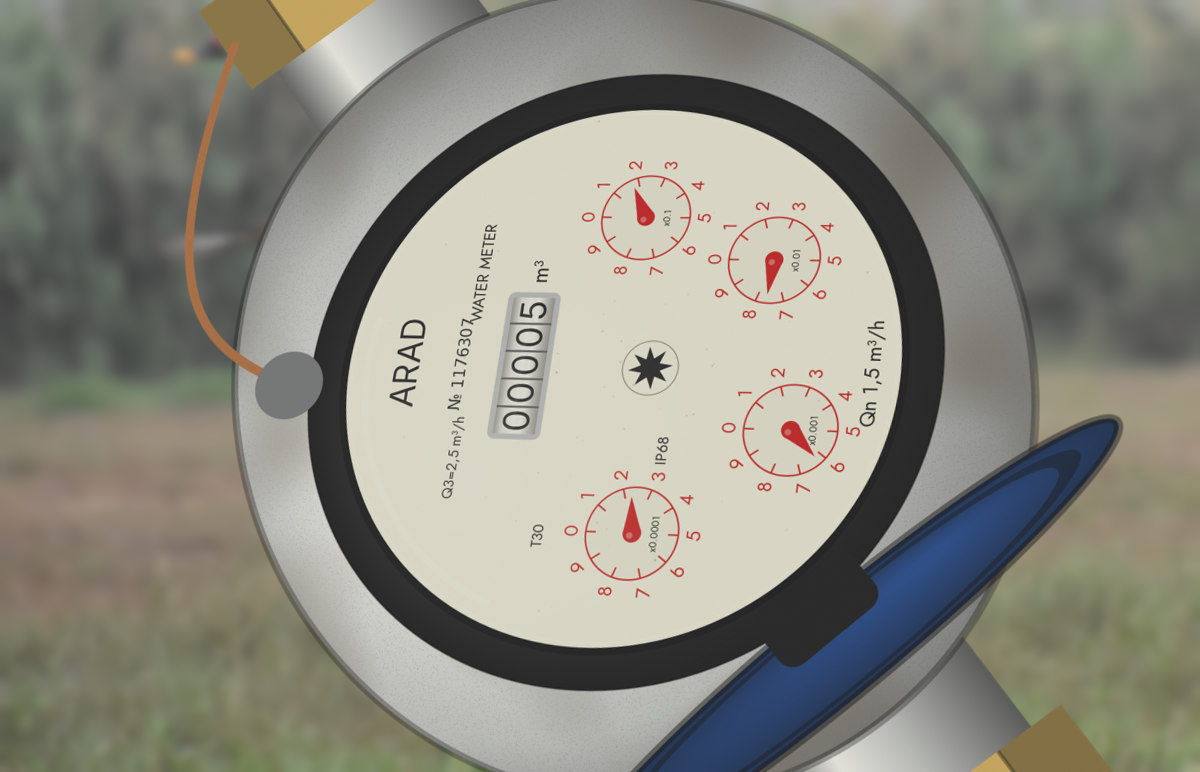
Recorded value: 5.1762; m³
